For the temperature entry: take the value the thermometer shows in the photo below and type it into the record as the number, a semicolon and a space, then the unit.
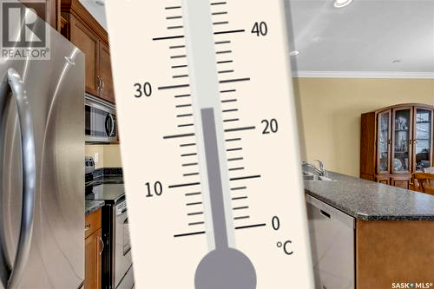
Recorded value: 25; °C
